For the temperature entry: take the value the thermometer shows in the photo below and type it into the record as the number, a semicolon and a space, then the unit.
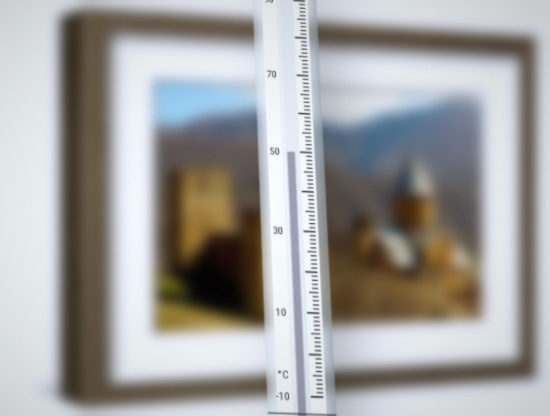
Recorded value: 50; °C
